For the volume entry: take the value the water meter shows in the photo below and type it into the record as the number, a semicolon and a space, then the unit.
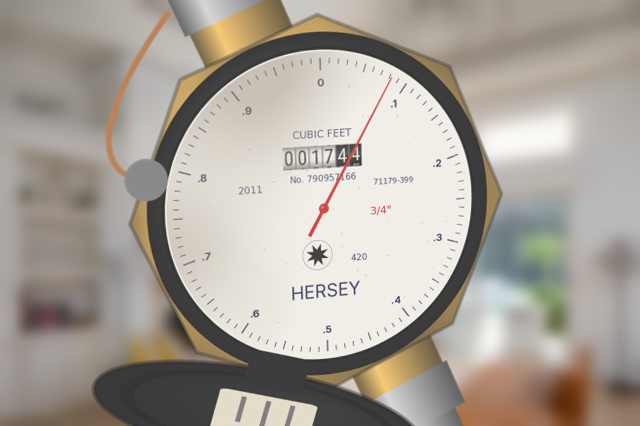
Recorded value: 1744.08; ft³
